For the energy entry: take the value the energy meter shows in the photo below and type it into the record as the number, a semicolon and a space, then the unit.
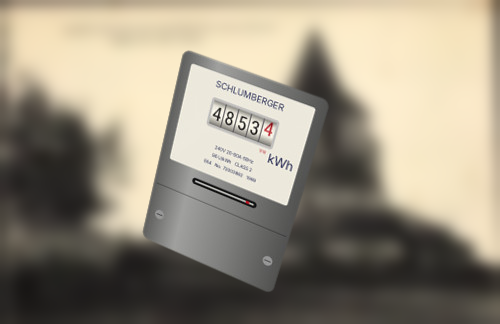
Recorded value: 4853.4; kWh
